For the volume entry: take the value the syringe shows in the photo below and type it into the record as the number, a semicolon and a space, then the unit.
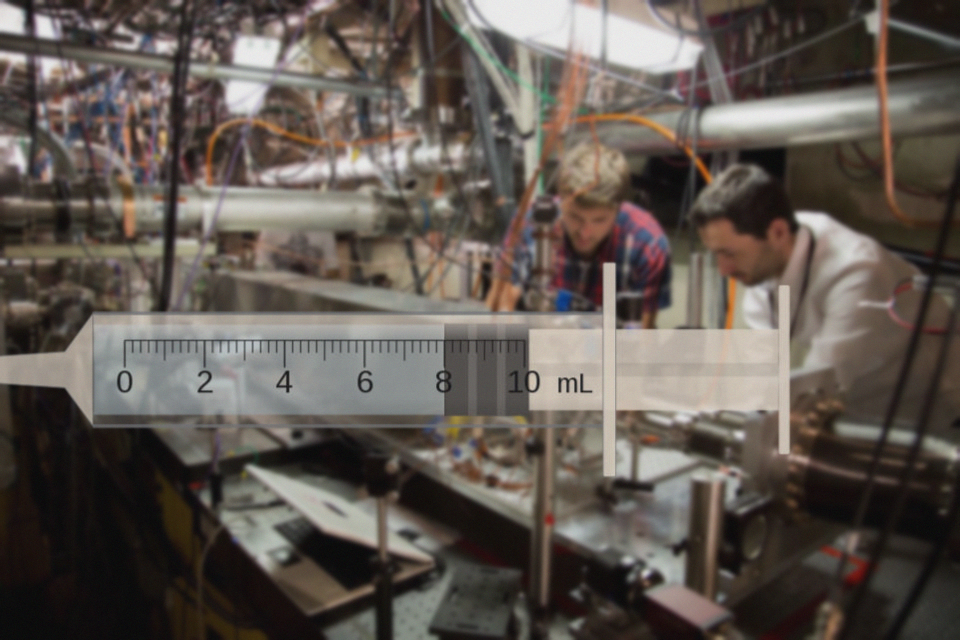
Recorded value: 8; mL
